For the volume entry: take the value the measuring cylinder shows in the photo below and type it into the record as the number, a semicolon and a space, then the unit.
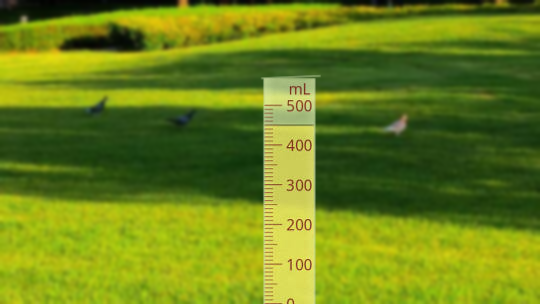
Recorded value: 450; mL
